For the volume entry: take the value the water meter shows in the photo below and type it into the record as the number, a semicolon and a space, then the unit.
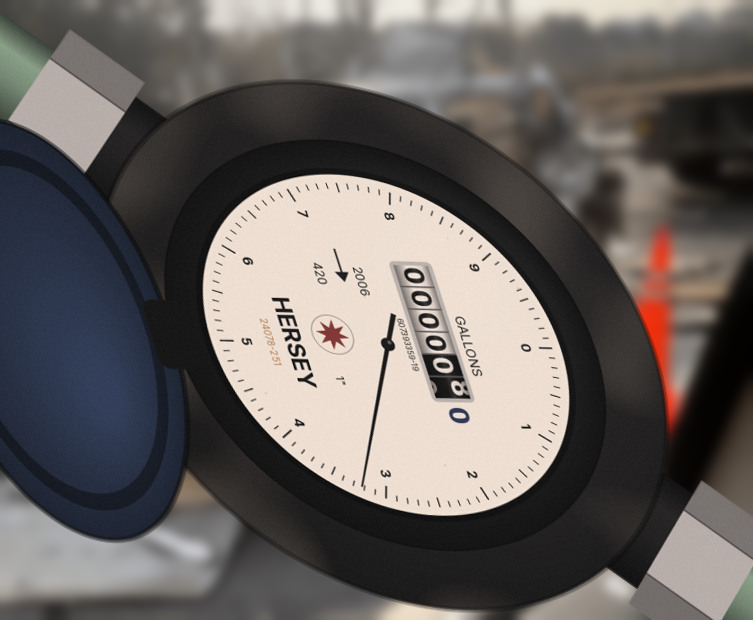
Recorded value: 83.2; gal
